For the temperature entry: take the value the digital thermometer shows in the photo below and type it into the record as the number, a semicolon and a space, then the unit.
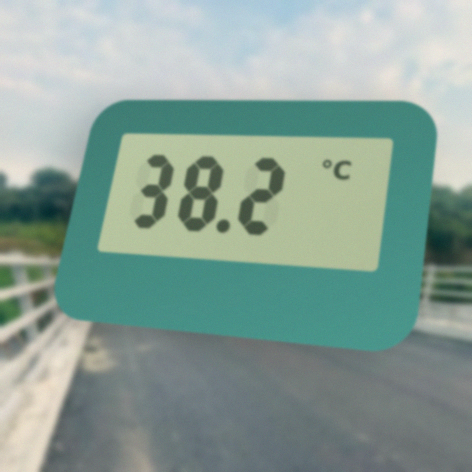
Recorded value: 38.2; °C
